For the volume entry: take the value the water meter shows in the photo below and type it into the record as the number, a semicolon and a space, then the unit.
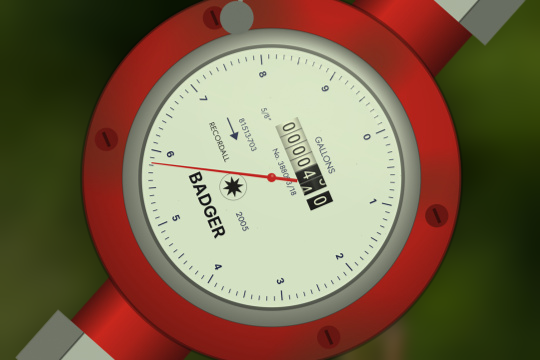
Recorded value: 435.8; gal
